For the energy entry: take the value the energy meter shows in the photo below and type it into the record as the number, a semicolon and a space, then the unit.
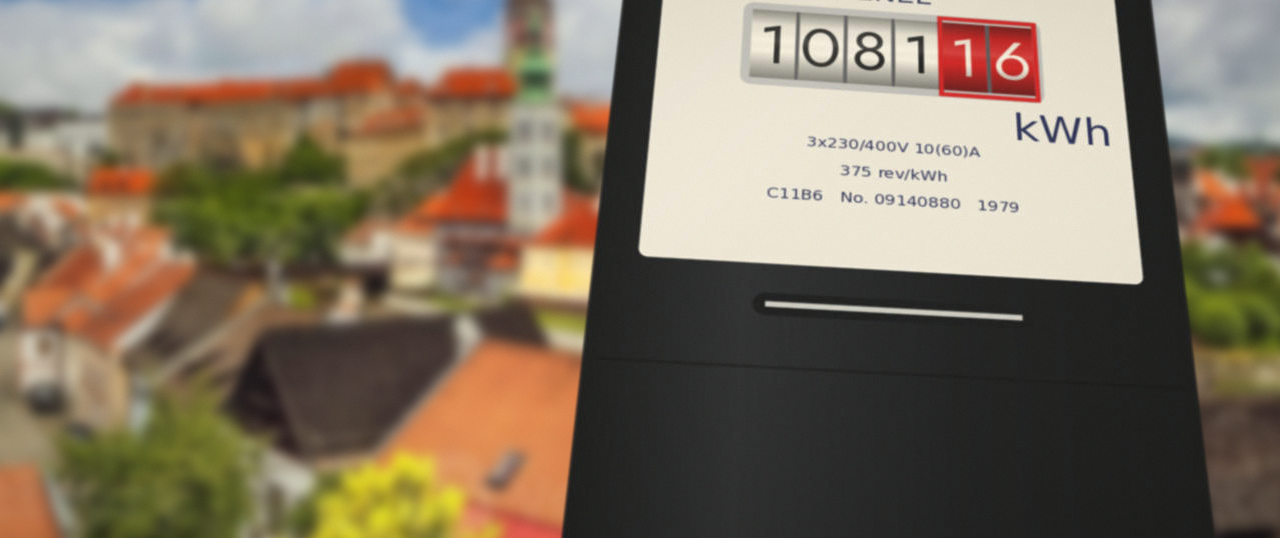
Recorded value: 1081.16; kWh
